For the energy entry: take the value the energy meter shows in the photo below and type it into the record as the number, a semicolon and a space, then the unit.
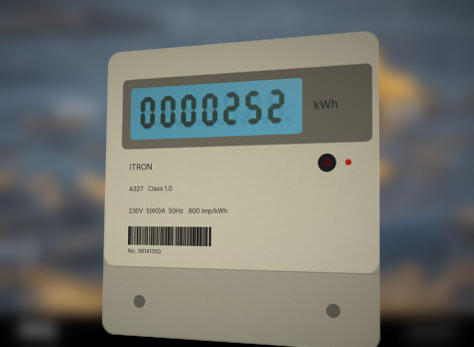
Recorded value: 252; kWh
